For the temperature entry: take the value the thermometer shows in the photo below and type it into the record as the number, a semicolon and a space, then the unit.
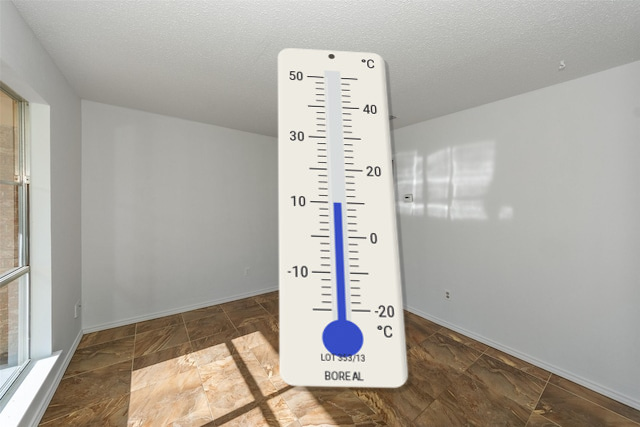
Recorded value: 10; °C
